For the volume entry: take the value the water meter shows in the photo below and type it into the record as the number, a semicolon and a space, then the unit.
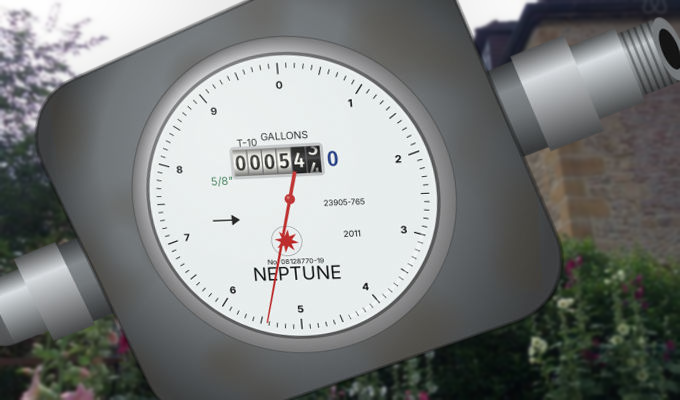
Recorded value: 5435.4; gal
